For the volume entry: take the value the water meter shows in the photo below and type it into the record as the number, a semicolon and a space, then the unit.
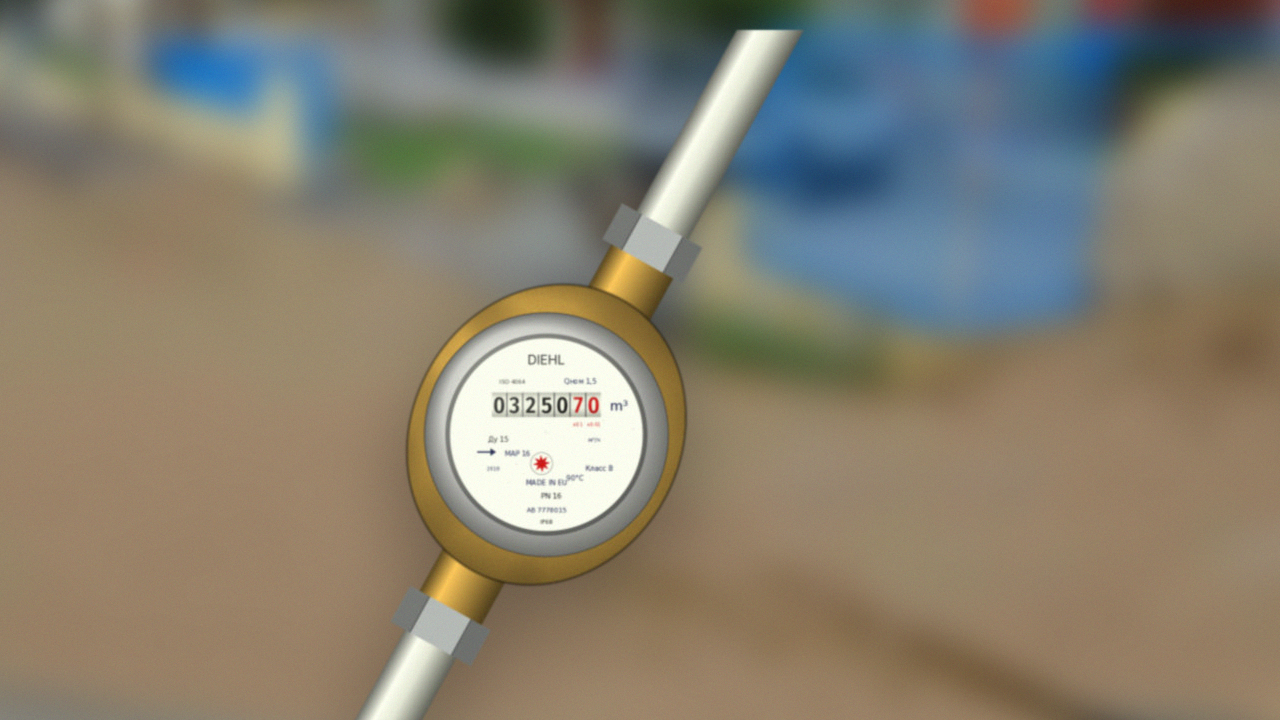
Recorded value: 3250.70; m³
